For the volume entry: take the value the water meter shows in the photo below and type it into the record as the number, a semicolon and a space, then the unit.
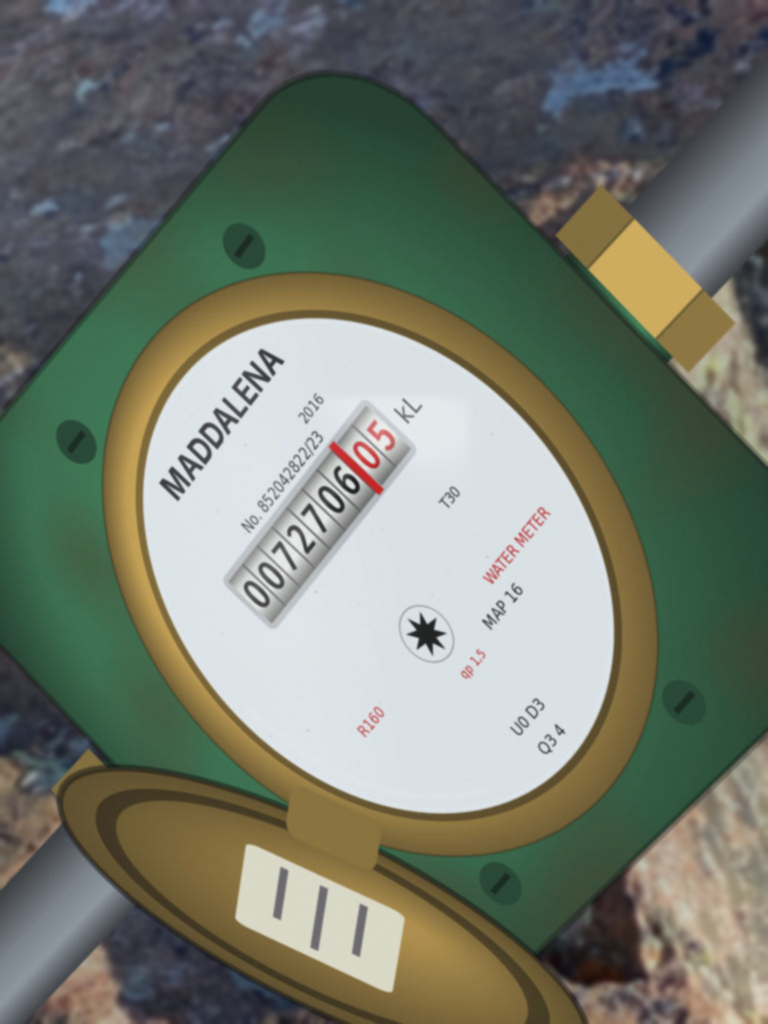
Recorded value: 72706.05; kL
